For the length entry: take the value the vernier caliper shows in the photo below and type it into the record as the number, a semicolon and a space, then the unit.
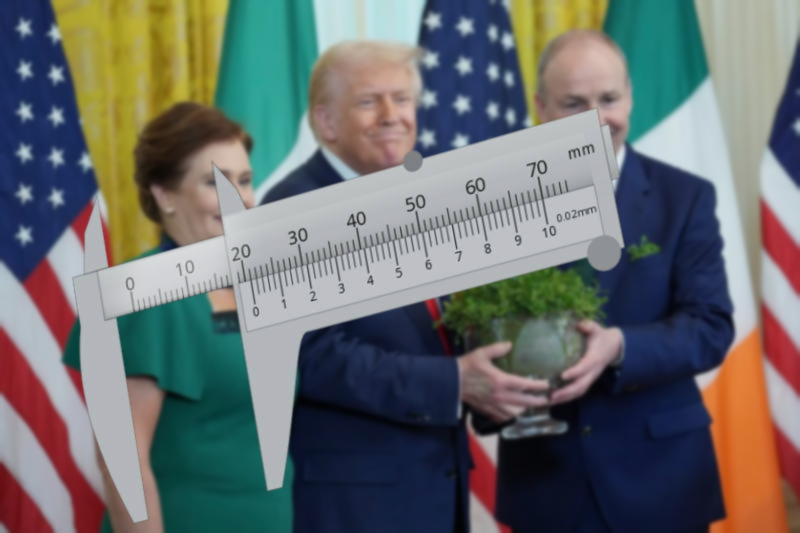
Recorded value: 21.0; mm
